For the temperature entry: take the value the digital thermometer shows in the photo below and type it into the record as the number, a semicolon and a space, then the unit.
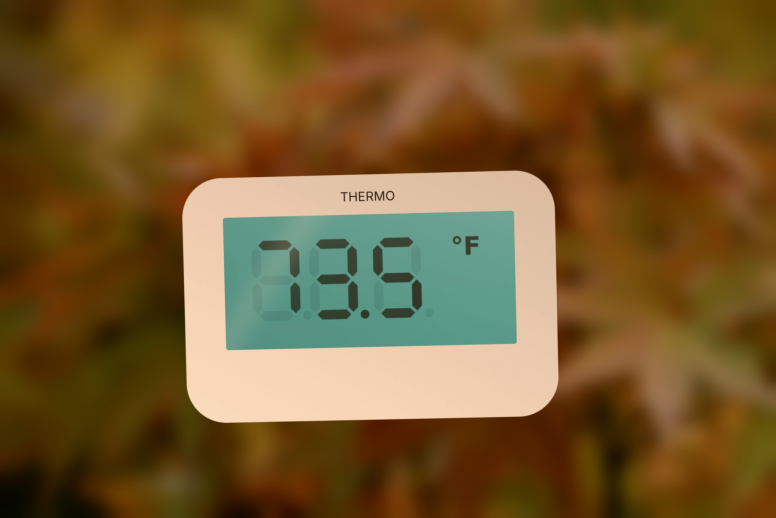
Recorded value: 73.5; °F
